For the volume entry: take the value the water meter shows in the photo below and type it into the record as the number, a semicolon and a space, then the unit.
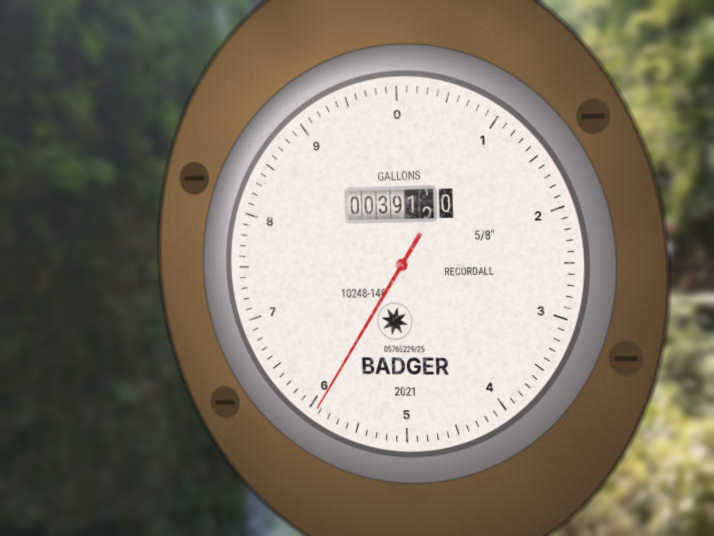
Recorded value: 39115.9; gal
